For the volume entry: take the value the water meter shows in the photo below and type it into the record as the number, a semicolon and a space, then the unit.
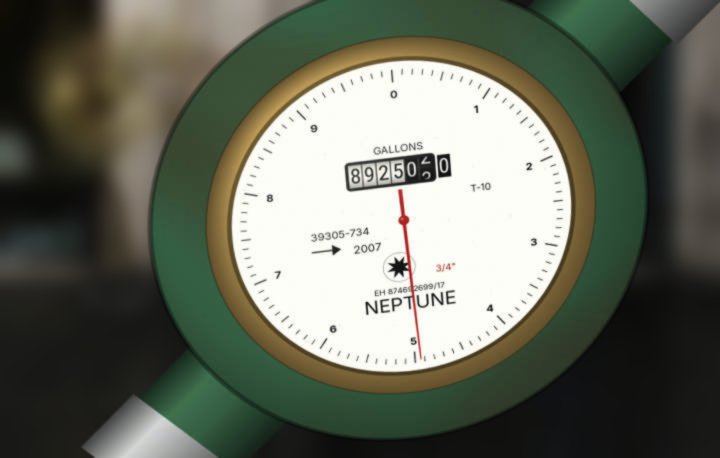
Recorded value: 8925024.9; gal
